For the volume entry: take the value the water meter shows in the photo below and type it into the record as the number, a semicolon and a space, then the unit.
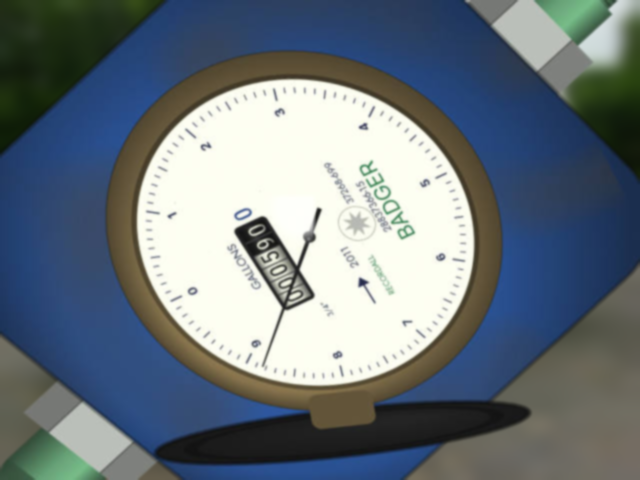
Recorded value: 5898.8; gal
